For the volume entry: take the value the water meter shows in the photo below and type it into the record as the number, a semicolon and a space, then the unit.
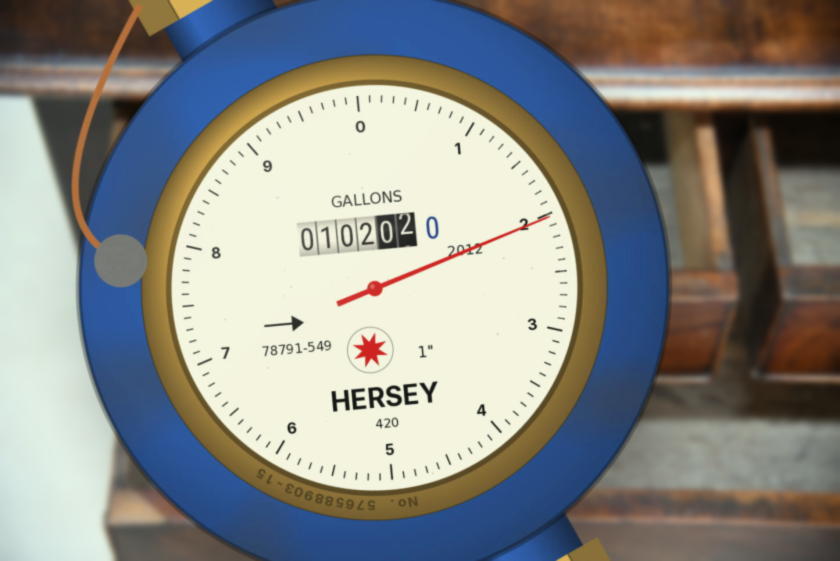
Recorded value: 102022.0; gal
